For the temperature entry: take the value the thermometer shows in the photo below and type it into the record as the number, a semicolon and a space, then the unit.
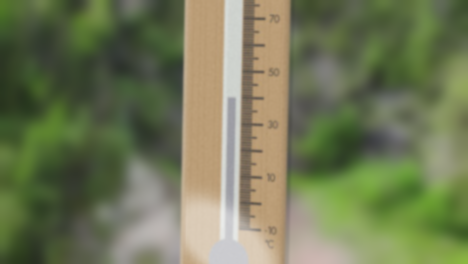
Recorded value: 40; °C
